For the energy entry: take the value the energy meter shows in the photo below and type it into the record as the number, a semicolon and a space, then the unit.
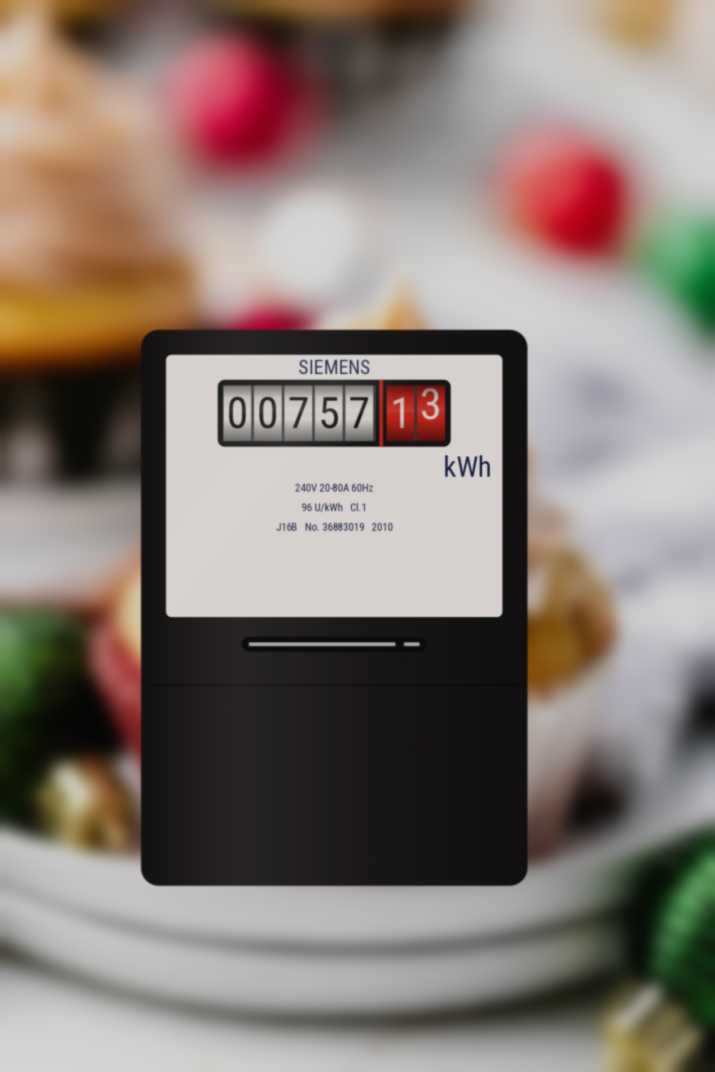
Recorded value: 757.13; kWh
